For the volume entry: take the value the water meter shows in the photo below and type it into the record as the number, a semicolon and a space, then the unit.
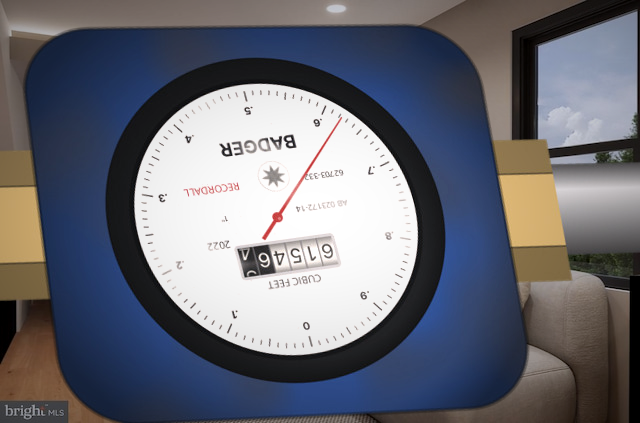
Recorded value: 615463.62; ft³
